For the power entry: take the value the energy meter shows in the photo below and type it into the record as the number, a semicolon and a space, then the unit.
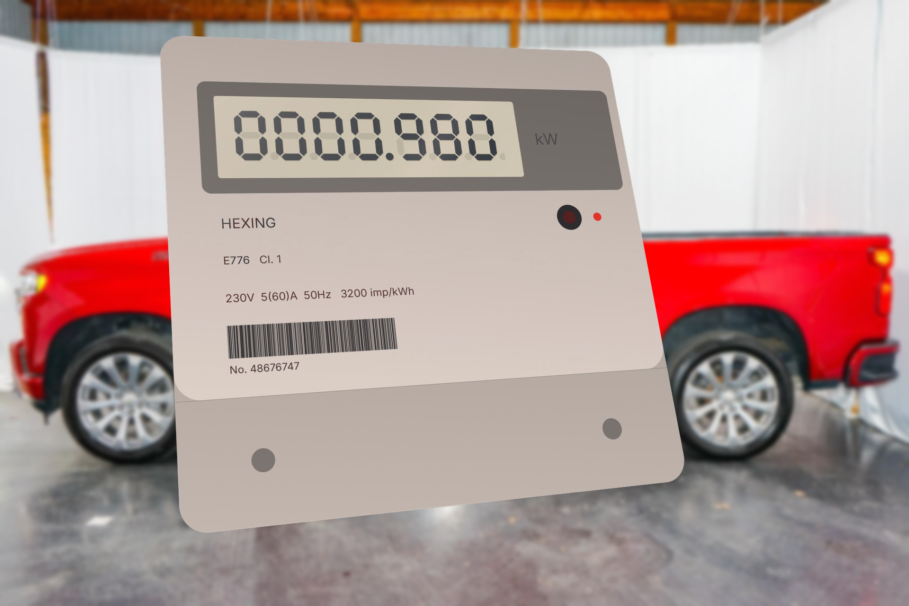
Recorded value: 0.980; kW
